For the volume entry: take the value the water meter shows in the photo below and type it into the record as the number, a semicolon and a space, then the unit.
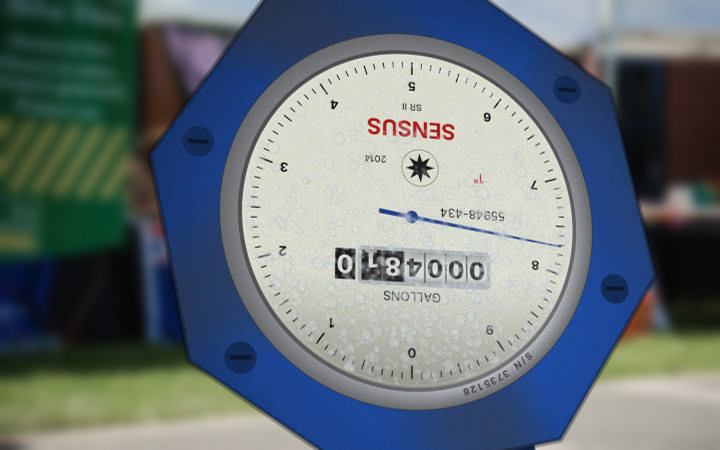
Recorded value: 4807.7; gal
